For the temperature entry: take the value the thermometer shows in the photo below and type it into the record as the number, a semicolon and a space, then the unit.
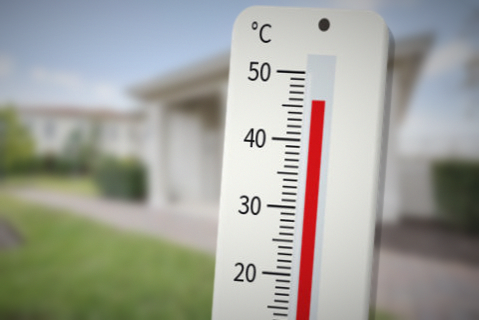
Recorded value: 46; °C
